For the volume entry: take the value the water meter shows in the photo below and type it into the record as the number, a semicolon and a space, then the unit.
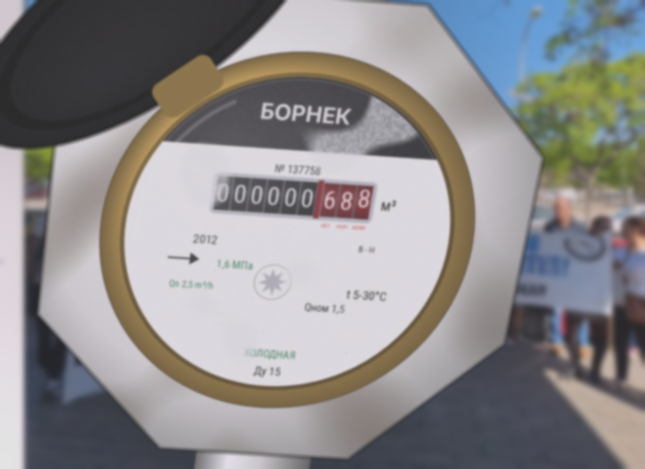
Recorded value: 0.688; m³
